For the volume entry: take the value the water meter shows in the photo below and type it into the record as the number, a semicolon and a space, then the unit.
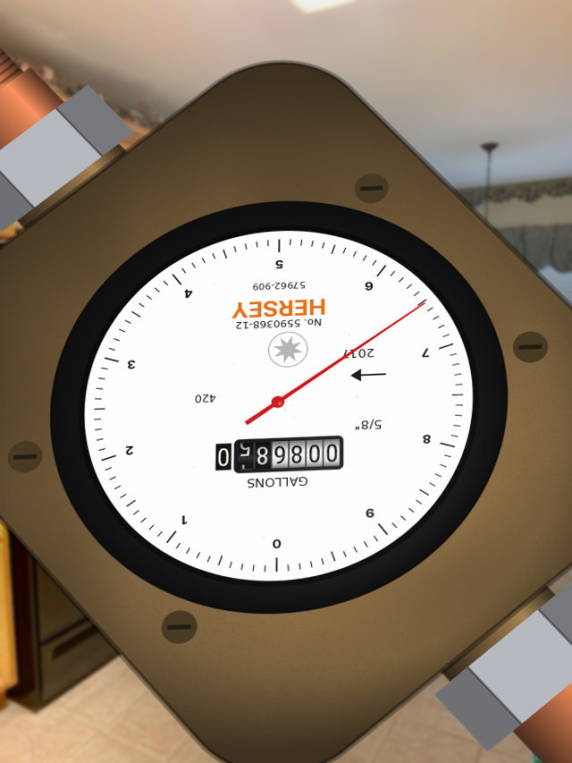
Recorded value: 86846.5; gal
